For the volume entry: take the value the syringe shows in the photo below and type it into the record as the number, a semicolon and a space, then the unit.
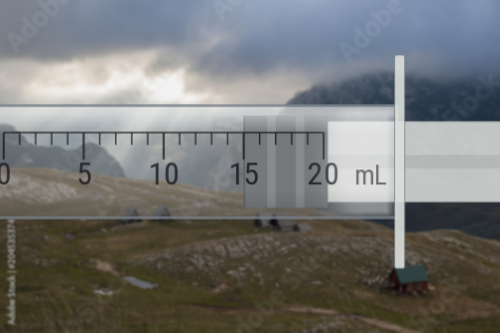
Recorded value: 15; mL
